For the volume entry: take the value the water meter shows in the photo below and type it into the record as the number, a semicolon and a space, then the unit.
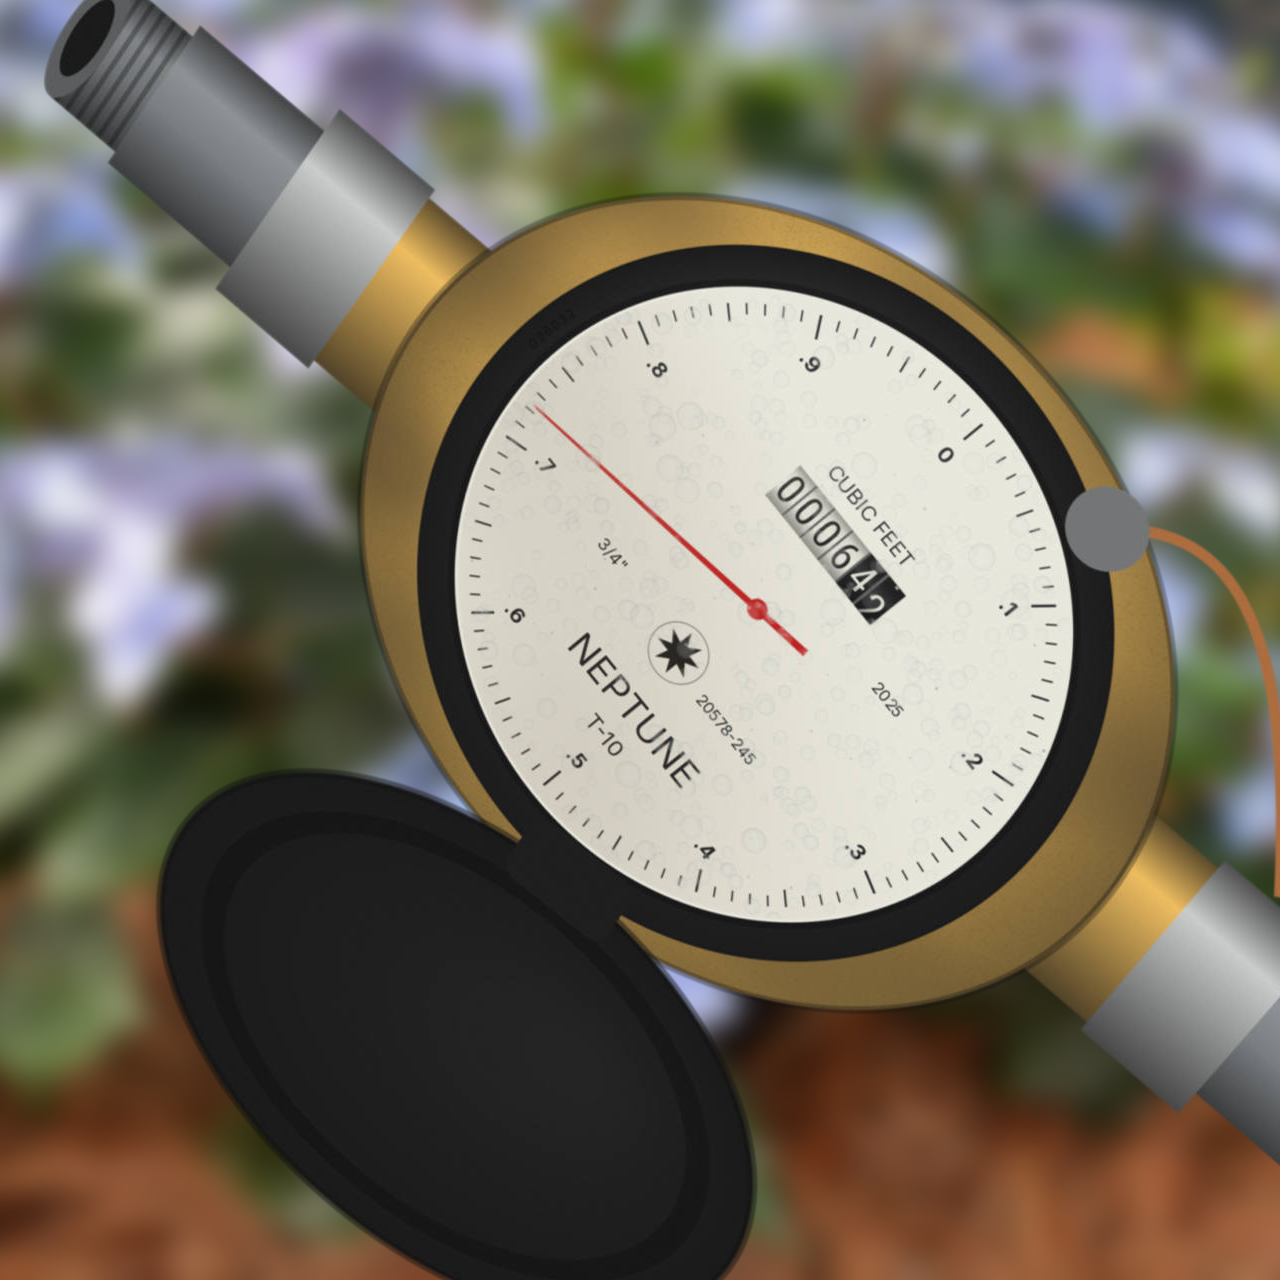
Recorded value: 641.72; ft³
